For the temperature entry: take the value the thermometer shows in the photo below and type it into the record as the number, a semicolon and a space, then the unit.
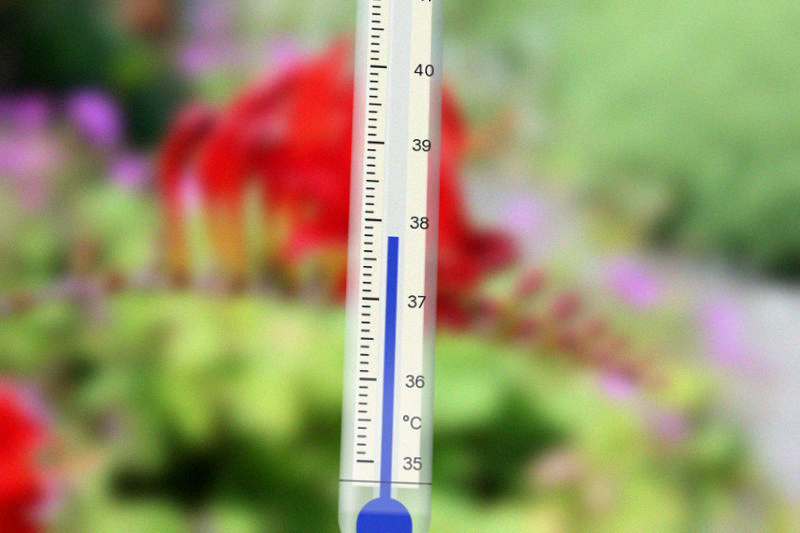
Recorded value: 37.8; °C
